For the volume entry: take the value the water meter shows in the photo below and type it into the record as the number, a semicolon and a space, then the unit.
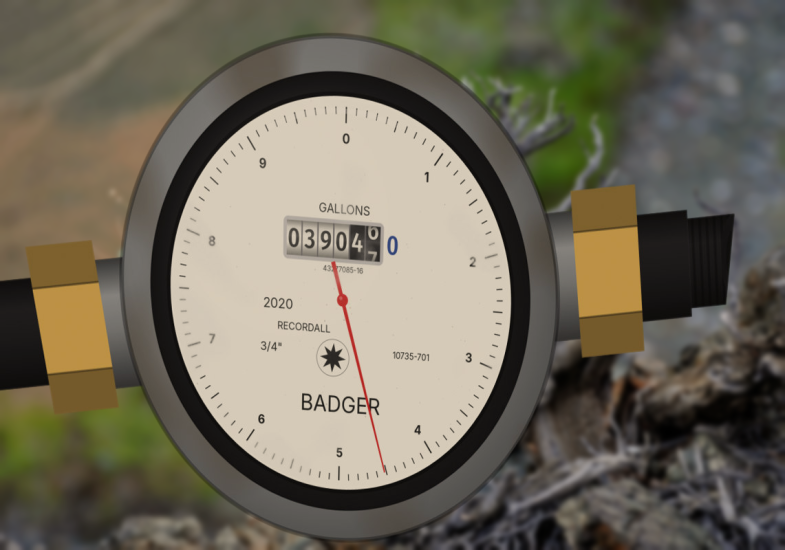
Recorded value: 390464.5; gal
